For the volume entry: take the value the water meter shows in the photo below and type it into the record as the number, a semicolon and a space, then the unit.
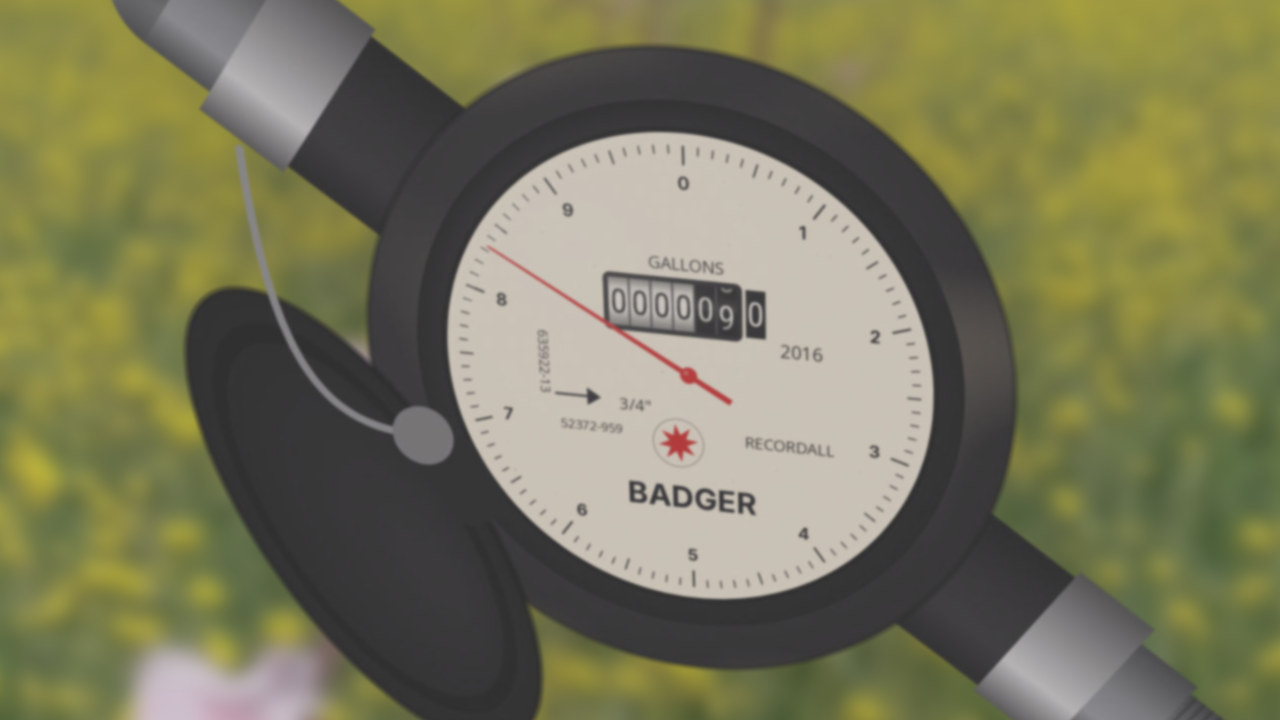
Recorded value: 88.3; gal
